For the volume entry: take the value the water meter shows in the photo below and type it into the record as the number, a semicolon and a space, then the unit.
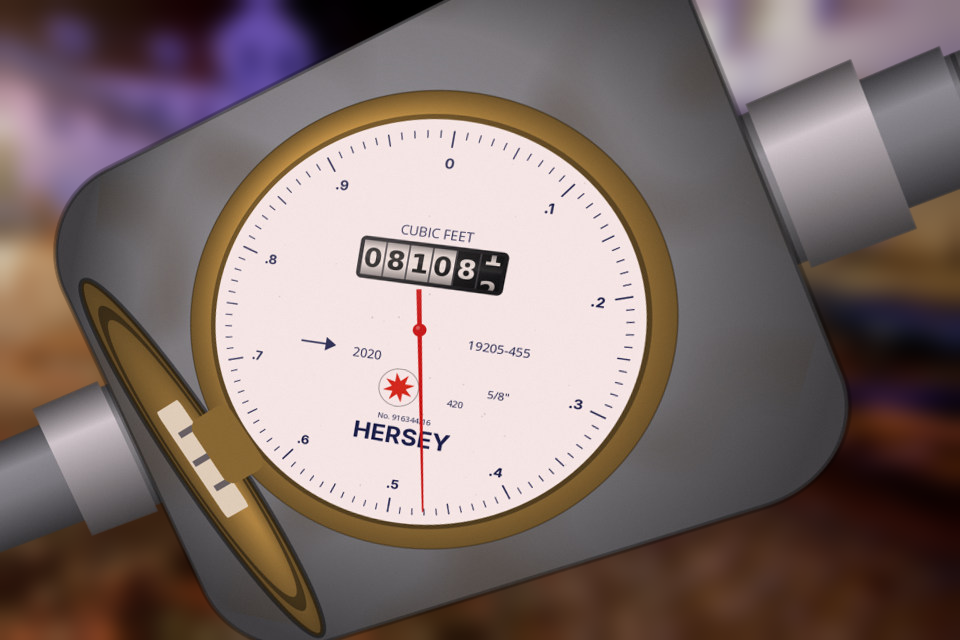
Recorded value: 81081.47; ft³
